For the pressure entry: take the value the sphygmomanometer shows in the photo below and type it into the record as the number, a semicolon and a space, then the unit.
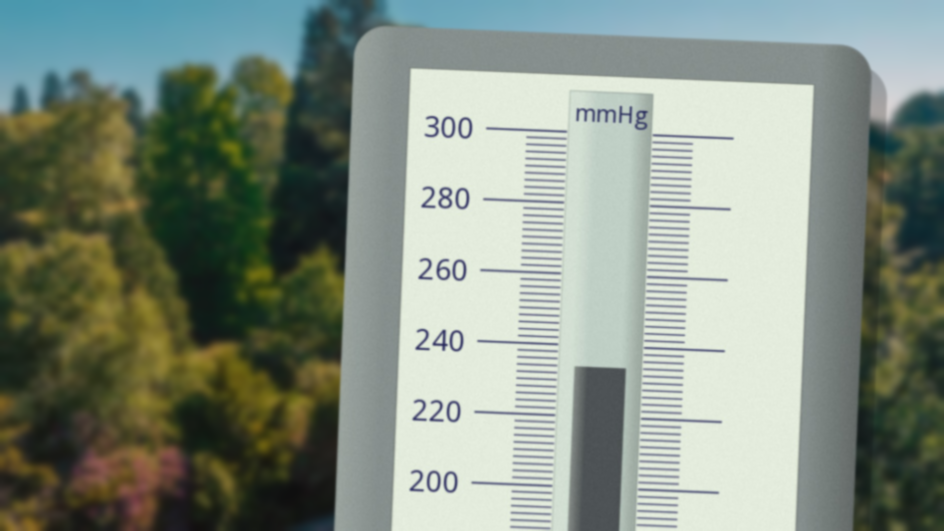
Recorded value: 234; mmHg
